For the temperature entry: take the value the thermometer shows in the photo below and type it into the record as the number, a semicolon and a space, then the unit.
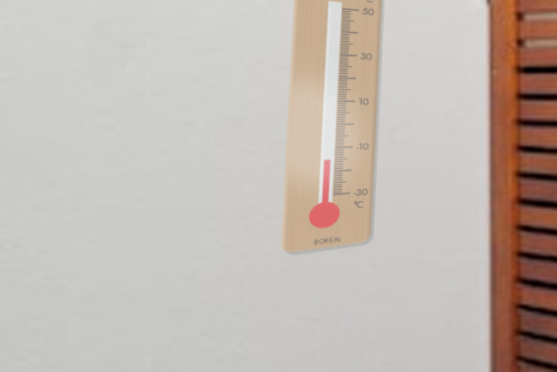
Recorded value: -15; °C
